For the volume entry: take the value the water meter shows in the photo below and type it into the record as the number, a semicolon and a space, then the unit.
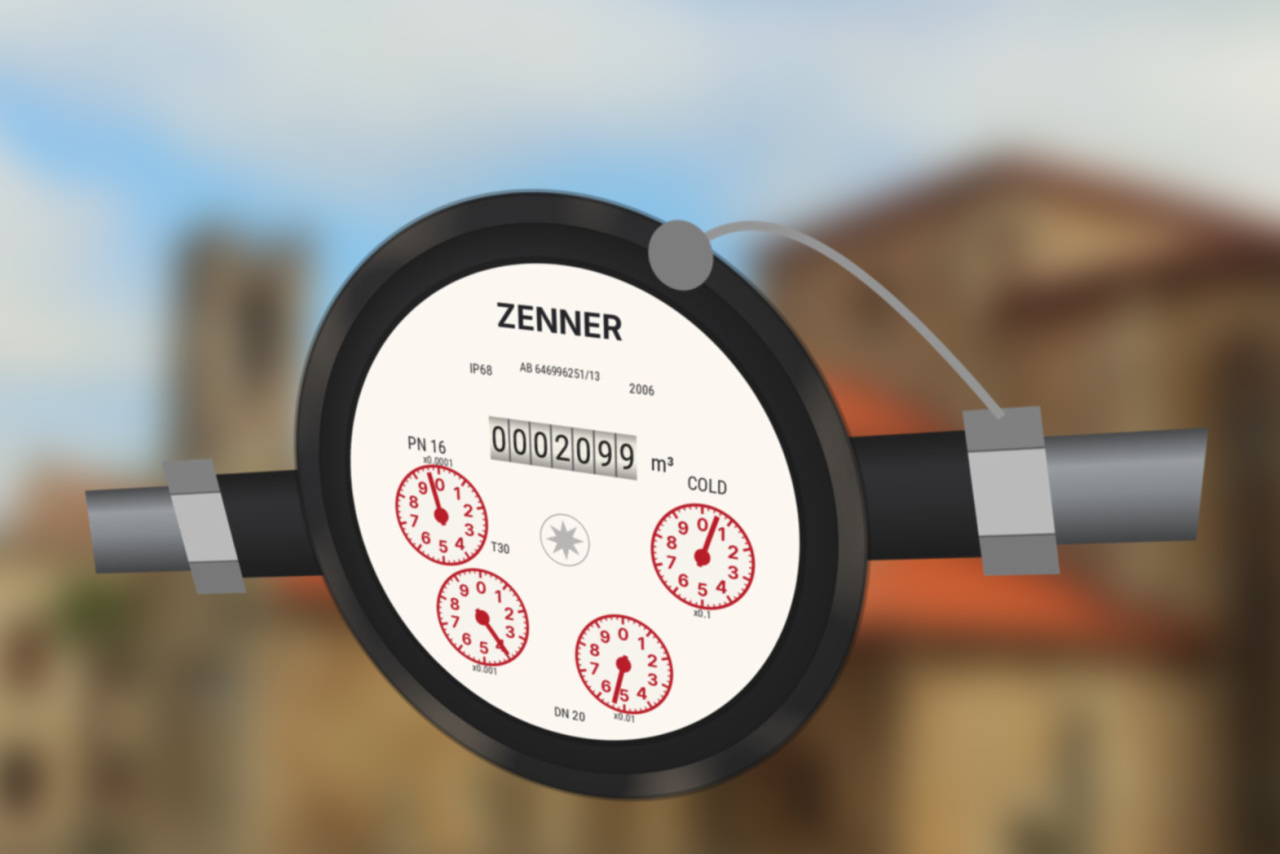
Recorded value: 2099.0539; m³
